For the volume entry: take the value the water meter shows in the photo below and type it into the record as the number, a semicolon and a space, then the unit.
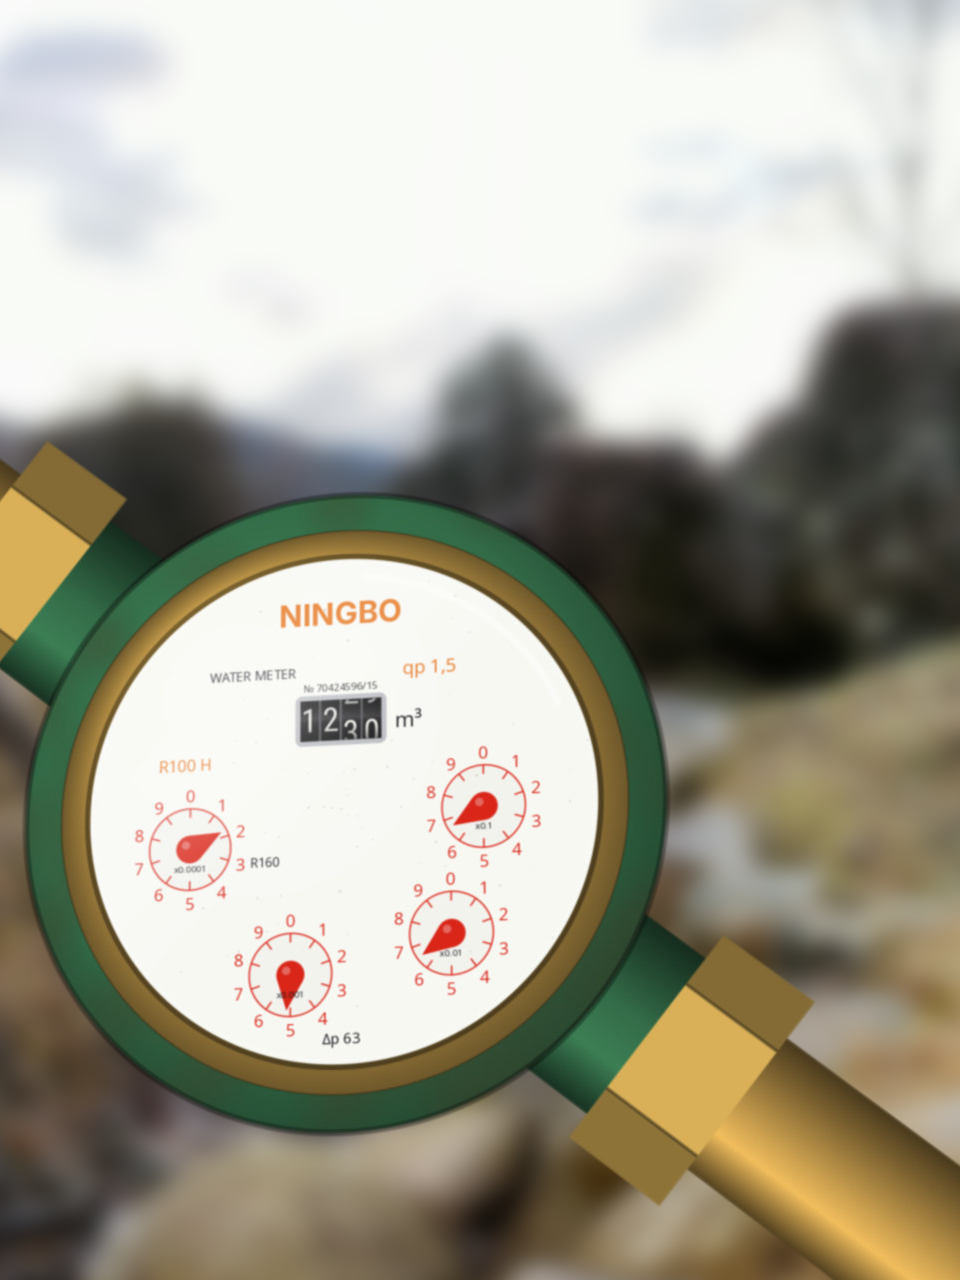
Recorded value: 1229.6651; m³
